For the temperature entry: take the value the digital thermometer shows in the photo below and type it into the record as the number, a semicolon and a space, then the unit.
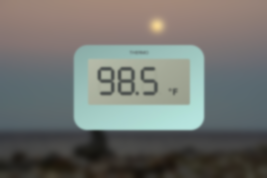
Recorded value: 98.5; °F
